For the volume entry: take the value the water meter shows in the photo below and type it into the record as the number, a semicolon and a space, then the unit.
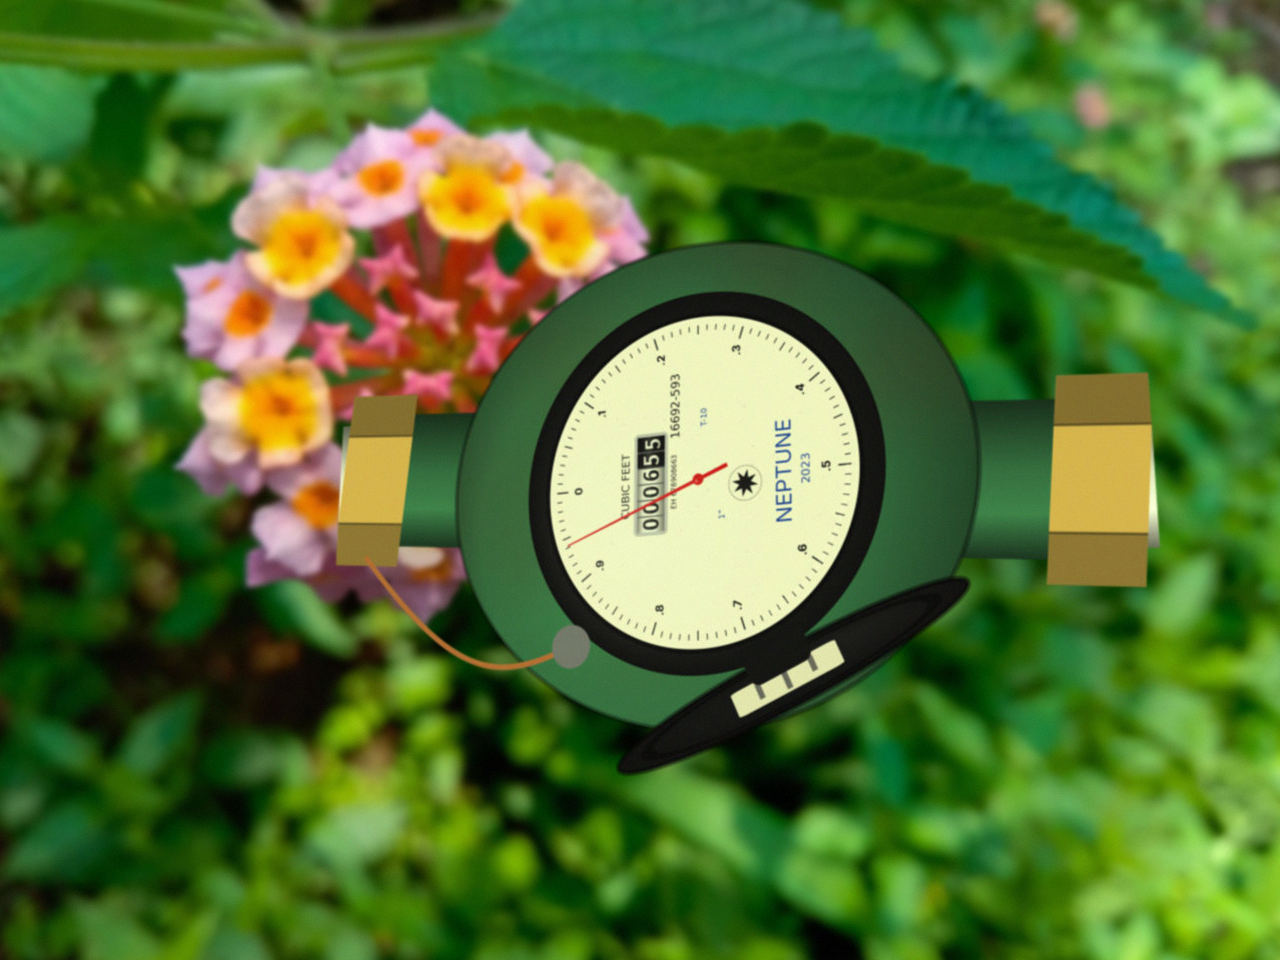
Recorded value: 654.94; ft³
